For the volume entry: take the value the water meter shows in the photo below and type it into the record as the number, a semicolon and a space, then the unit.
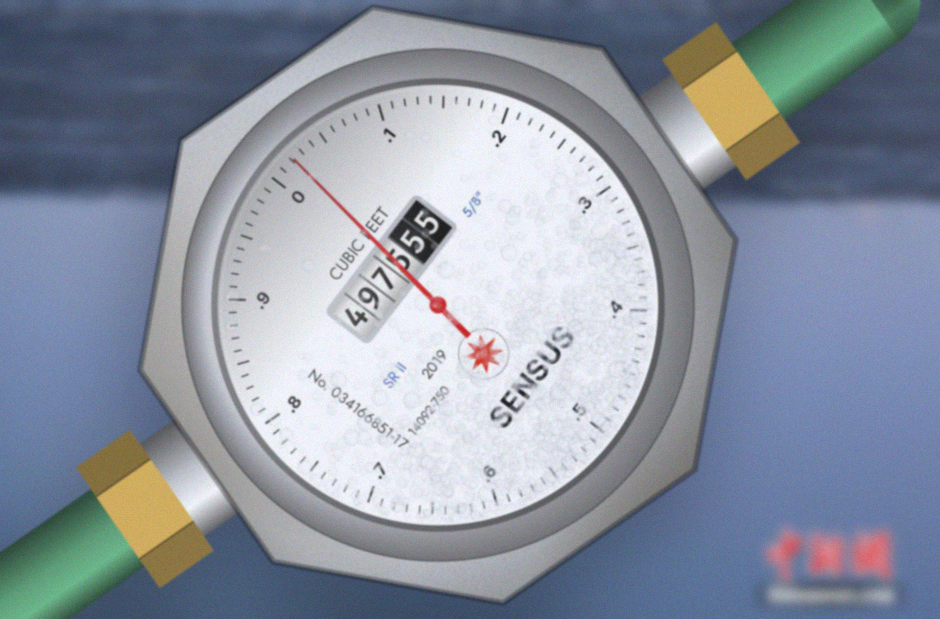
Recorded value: 497555.02; ft³
